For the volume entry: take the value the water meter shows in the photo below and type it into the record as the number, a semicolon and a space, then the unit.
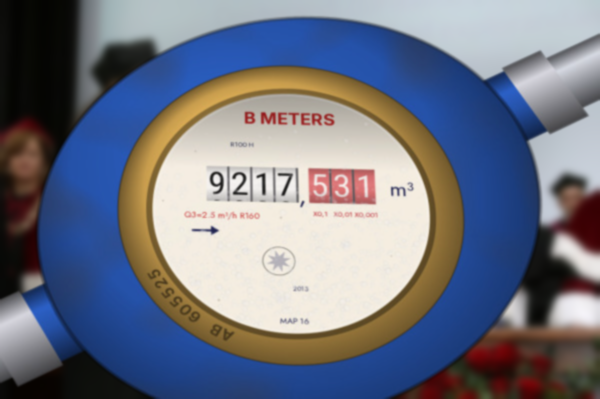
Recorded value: 9217.531; m³
